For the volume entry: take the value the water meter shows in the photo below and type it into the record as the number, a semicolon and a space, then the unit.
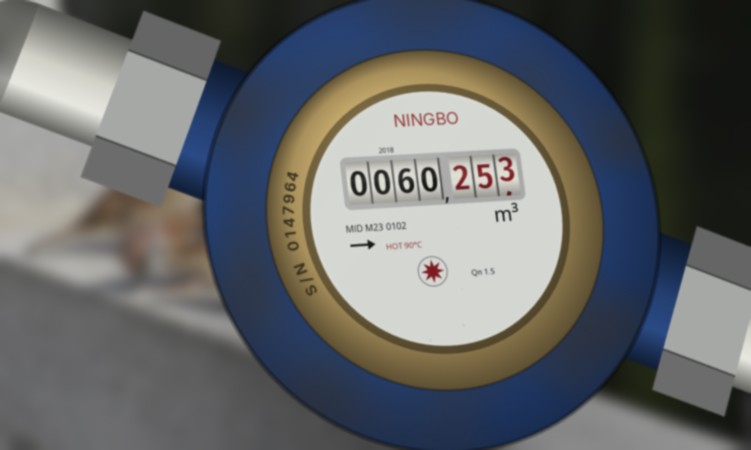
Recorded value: 60.253; m³
